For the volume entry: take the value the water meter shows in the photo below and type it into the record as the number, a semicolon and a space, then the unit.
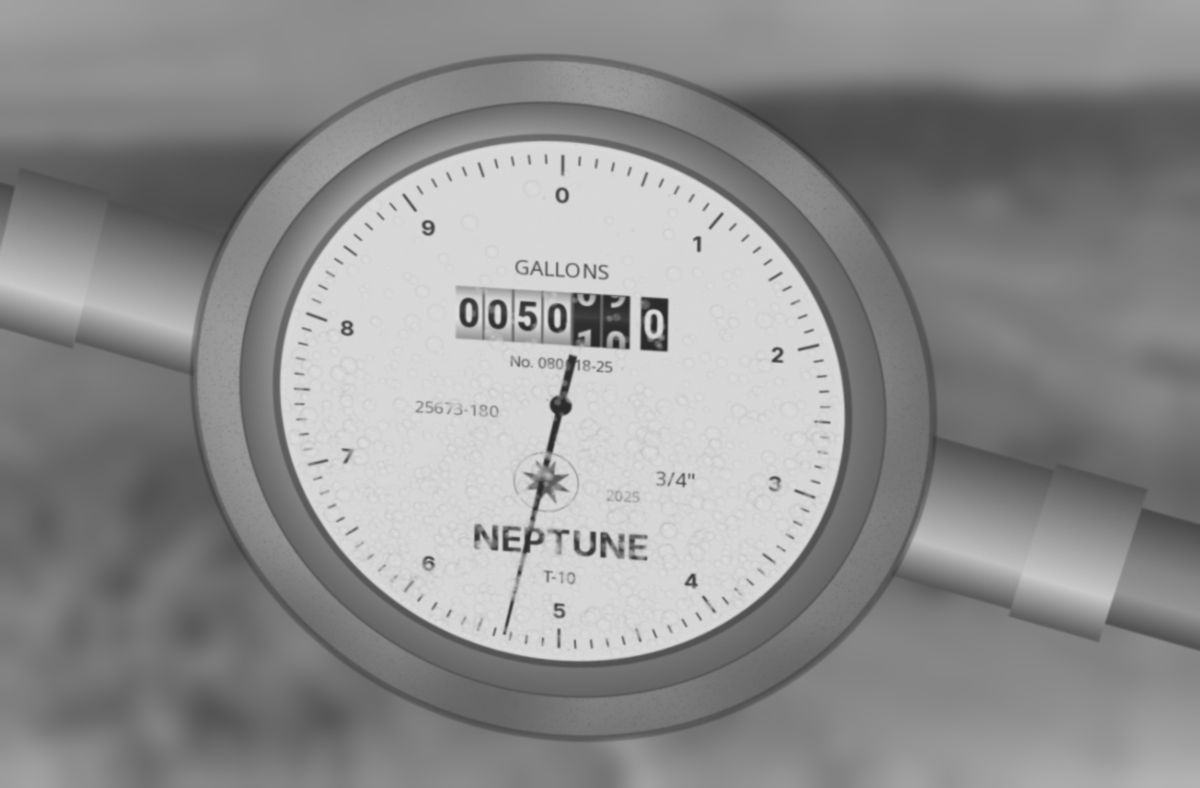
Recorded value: 50095.3; gal
